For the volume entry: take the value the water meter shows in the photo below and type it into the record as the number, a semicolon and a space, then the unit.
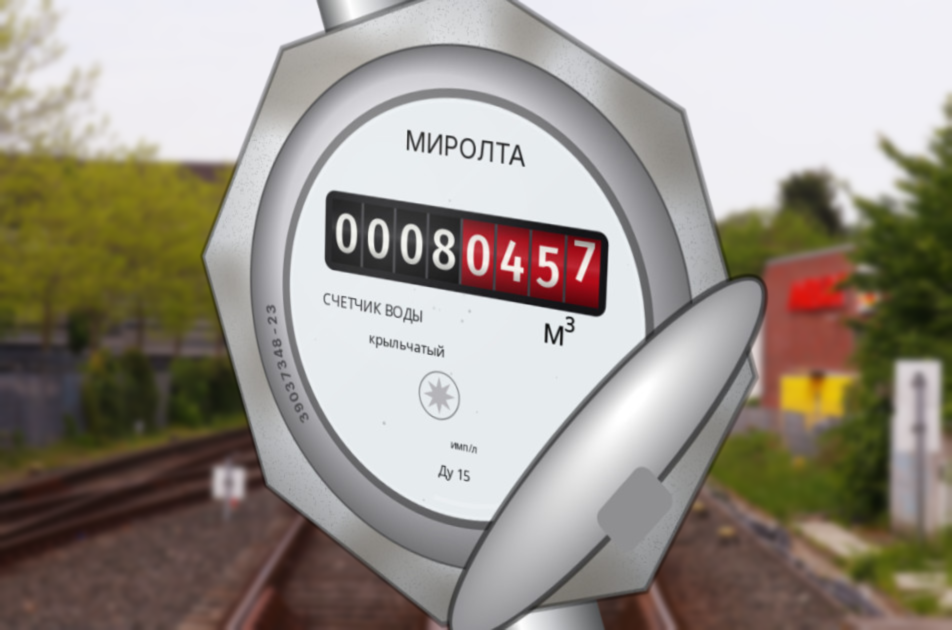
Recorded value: 8.0457; m³
